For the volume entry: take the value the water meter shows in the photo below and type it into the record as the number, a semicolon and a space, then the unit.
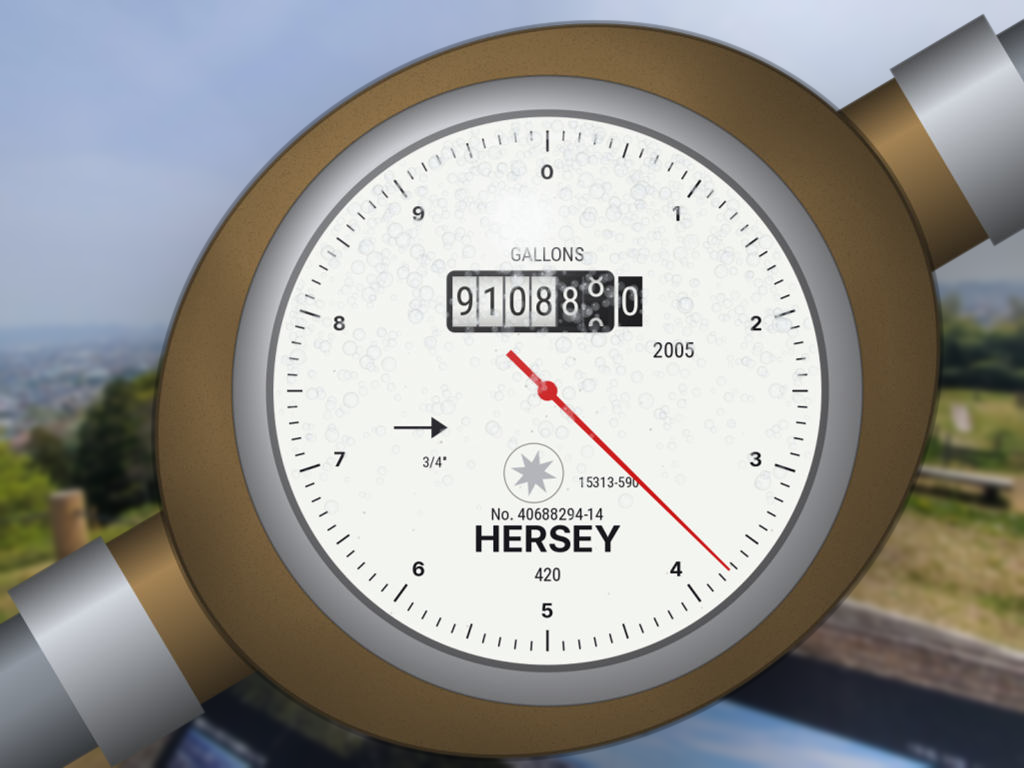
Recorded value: 9108883.7; gal
